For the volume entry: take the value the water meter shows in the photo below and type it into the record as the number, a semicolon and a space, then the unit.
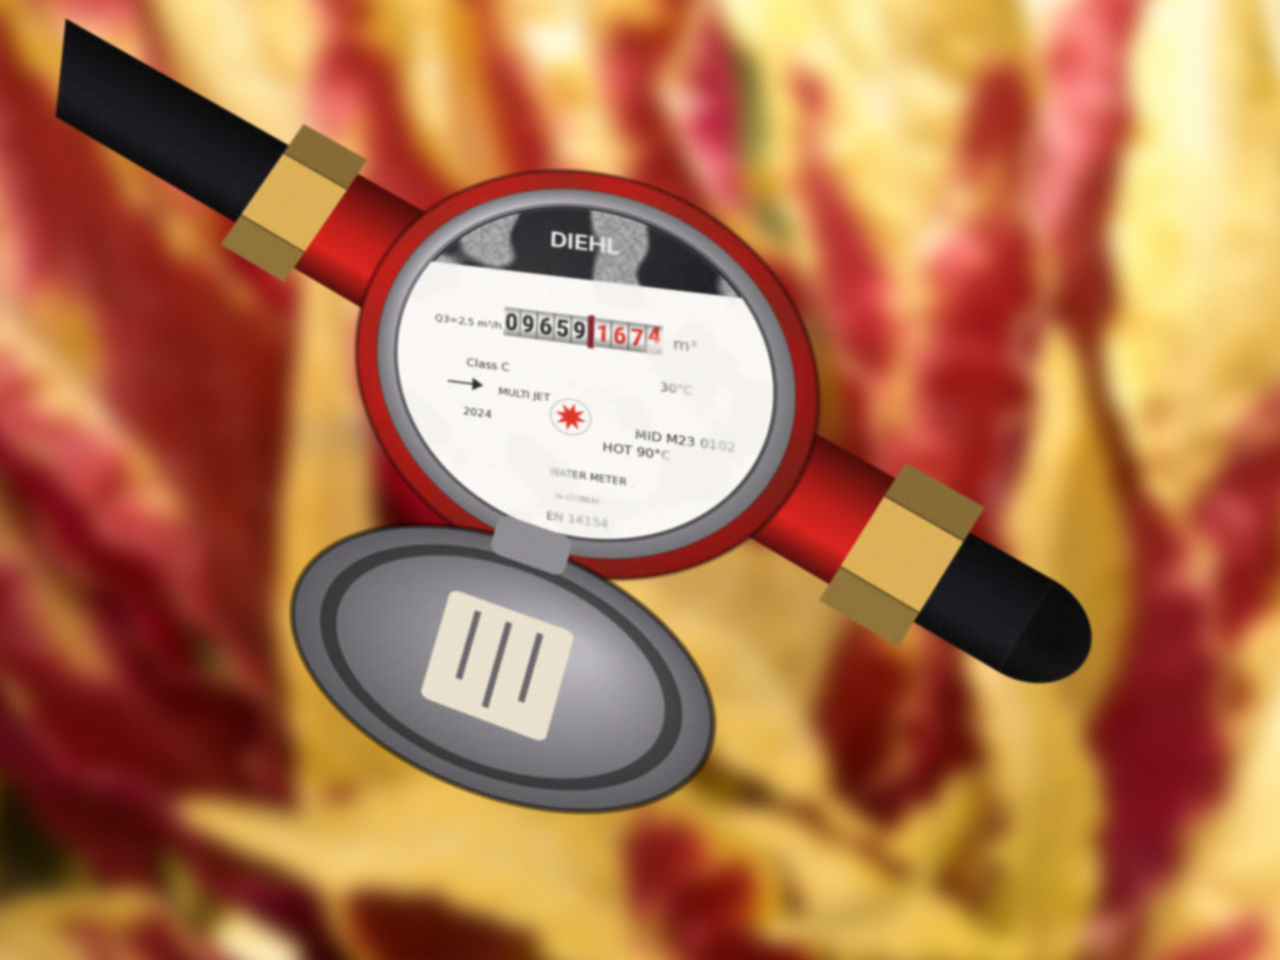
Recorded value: 9659.1674; m³
